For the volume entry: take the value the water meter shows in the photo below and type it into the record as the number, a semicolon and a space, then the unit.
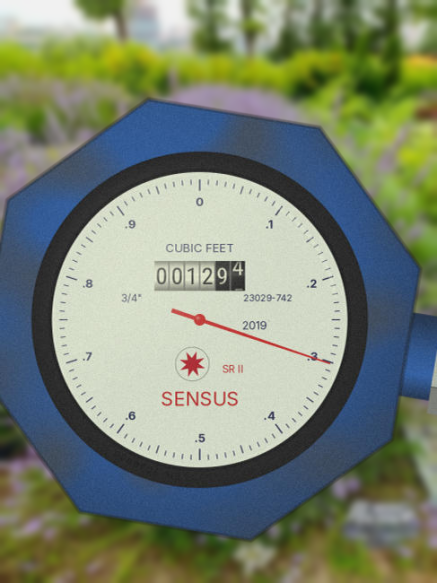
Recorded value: 1294.30; ft³
